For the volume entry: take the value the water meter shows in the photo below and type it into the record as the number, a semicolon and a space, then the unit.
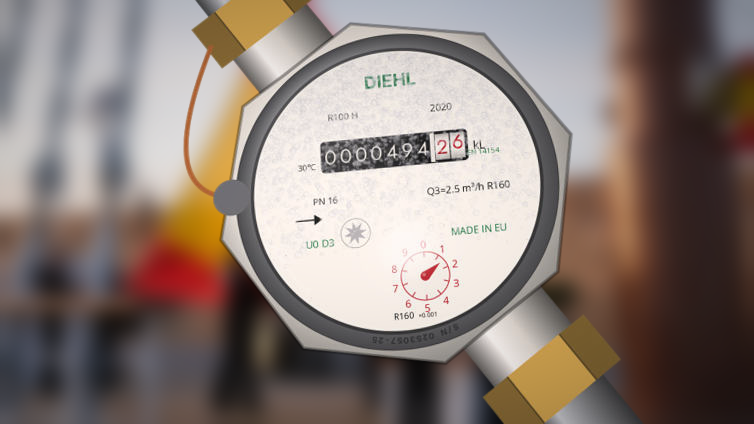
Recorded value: 494.261; kL
